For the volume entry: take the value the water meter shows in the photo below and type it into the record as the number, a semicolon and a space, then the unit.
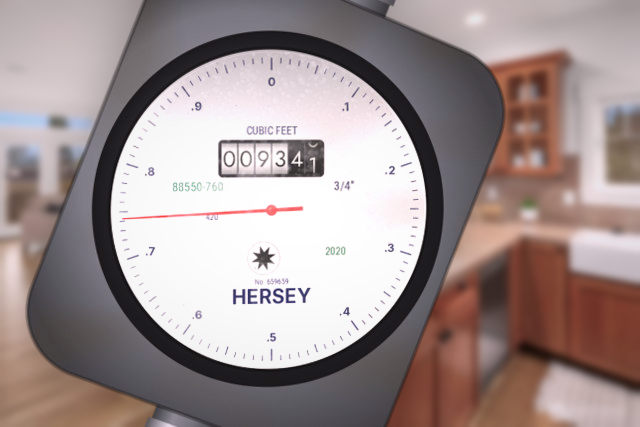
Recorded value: 9340.74; ft³
